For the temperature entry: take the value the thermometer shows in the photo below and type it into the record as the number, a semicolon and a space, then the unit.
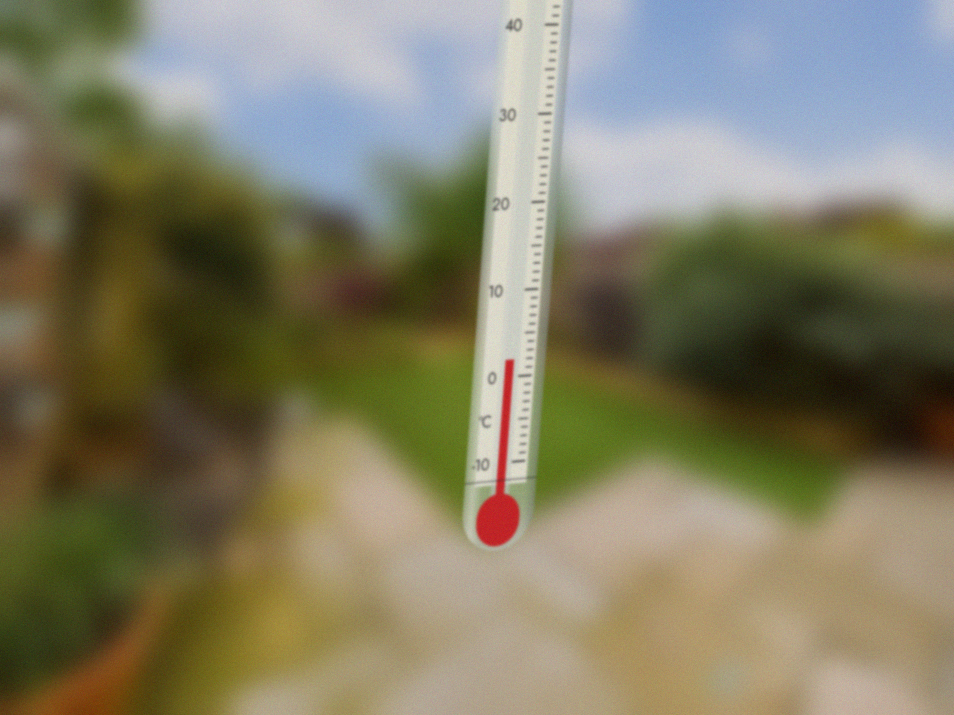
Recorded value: 2; °C
